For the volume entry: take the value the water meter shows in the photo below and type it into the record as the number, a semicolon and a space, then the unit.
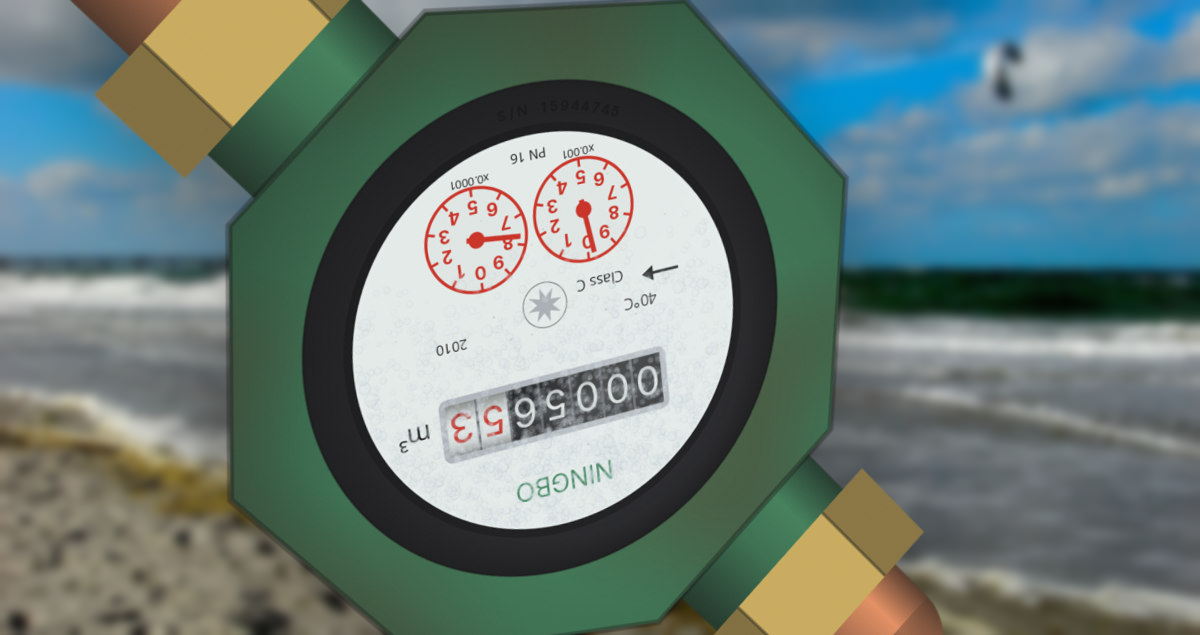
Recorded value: 56.5297; m³
